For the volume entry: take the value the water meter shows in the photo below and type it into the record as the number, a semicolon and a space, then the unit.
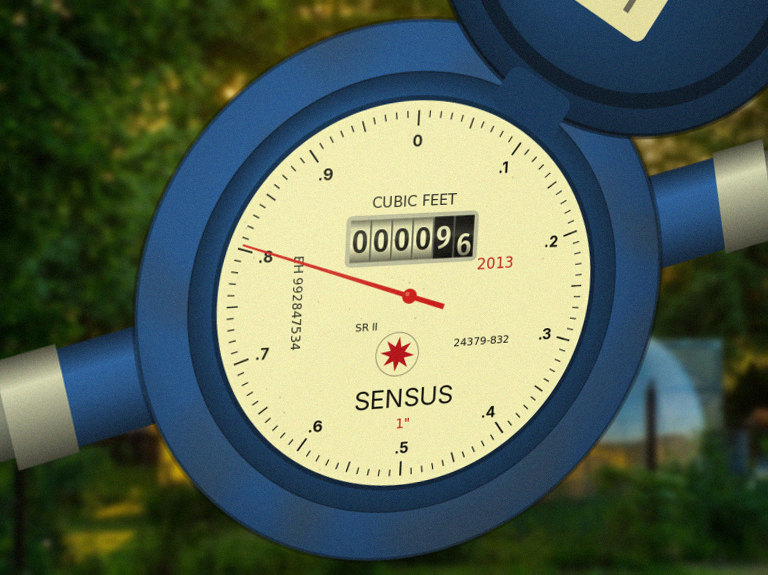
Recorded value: 95.80; ft³
